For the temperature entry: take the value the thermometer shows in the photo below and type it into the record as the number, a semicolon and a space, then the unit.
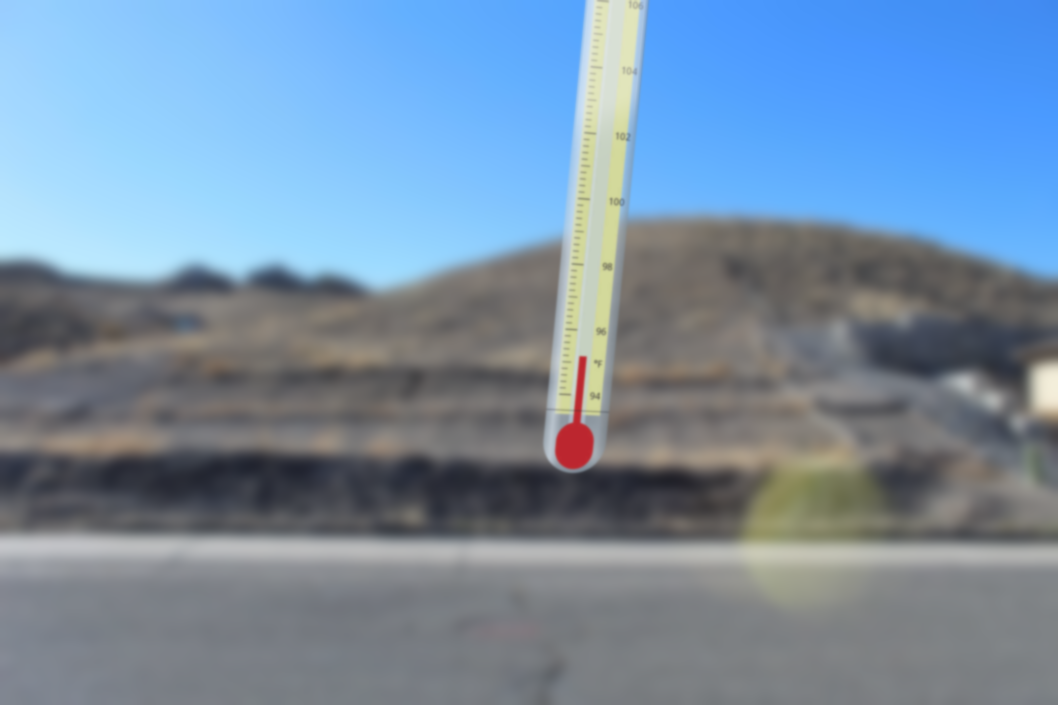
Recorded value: 95.2; °F
